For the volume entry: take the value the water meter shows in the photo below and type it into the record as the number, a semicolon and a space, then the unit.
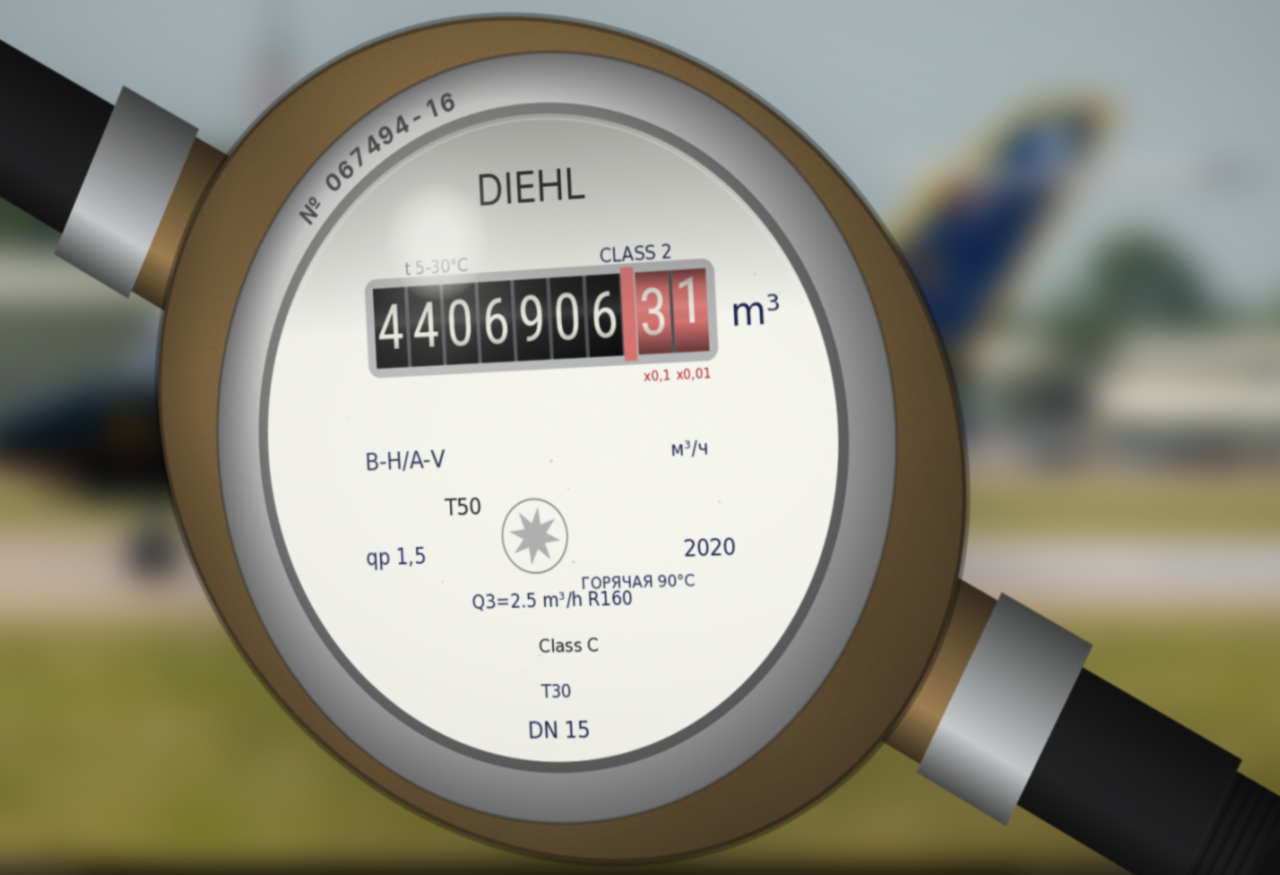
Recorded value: 4406906.31; m³
